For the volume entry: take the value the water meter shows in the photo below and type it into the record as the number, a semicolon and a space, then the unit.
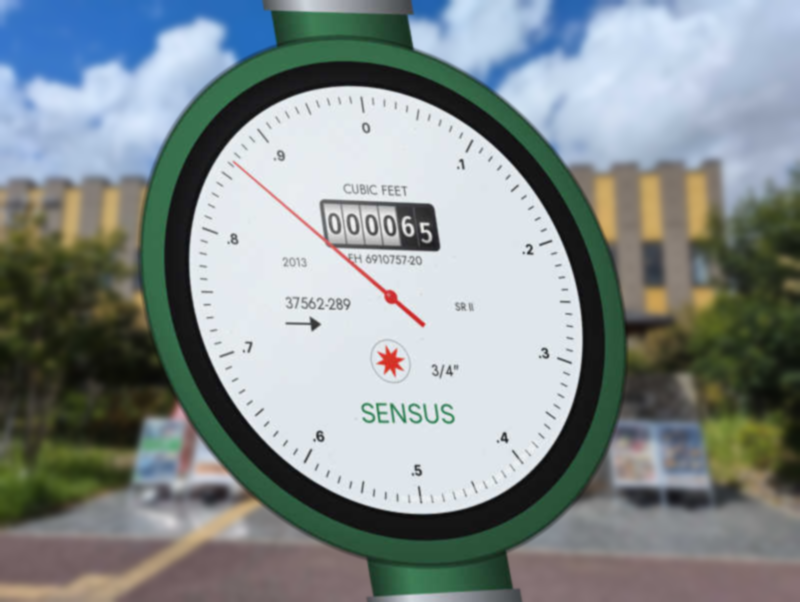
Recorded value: 64.86; ft³
